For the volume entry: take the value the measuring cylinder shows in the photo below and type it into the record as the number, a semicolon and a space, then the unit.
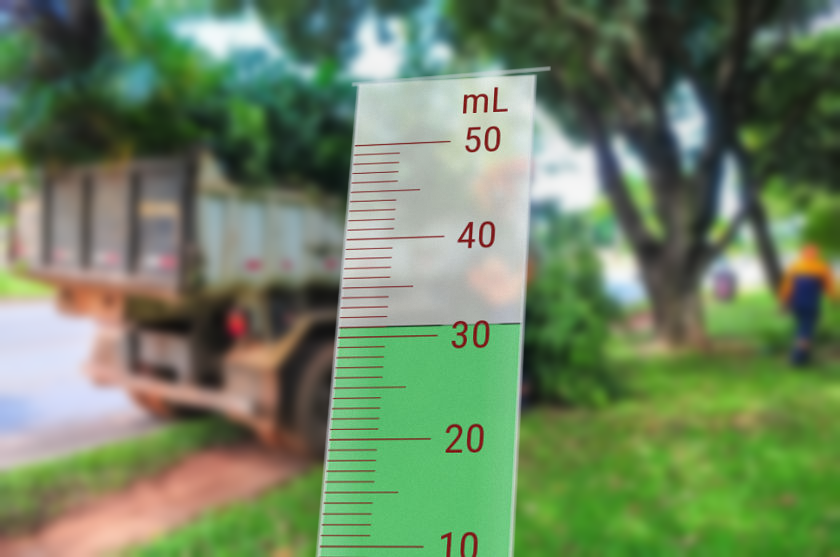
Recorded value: 31; mL
